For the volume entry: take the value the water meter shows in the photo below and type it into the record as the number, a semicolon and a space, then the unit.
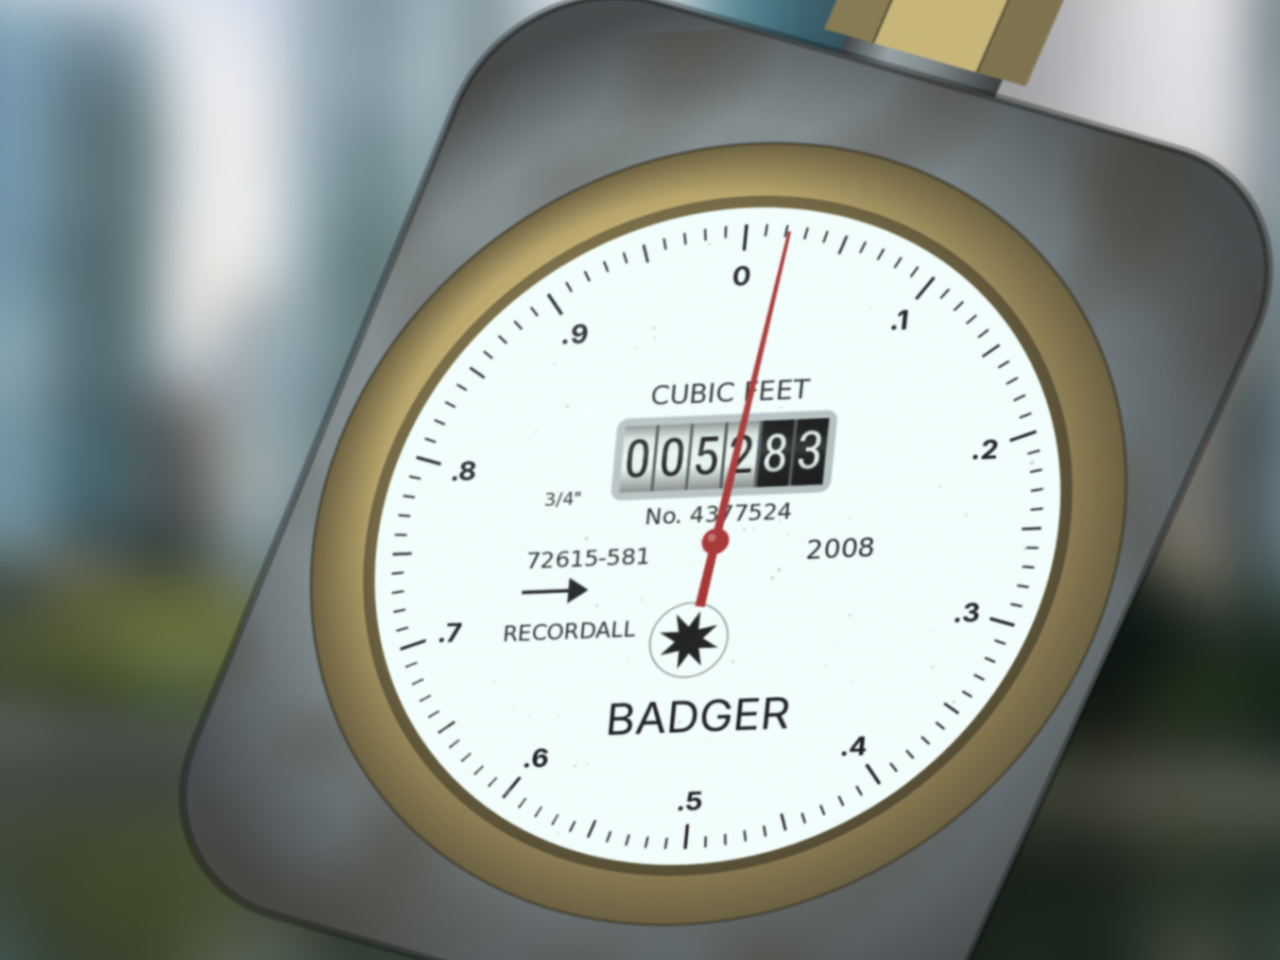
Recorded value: 5283.02; ft³
